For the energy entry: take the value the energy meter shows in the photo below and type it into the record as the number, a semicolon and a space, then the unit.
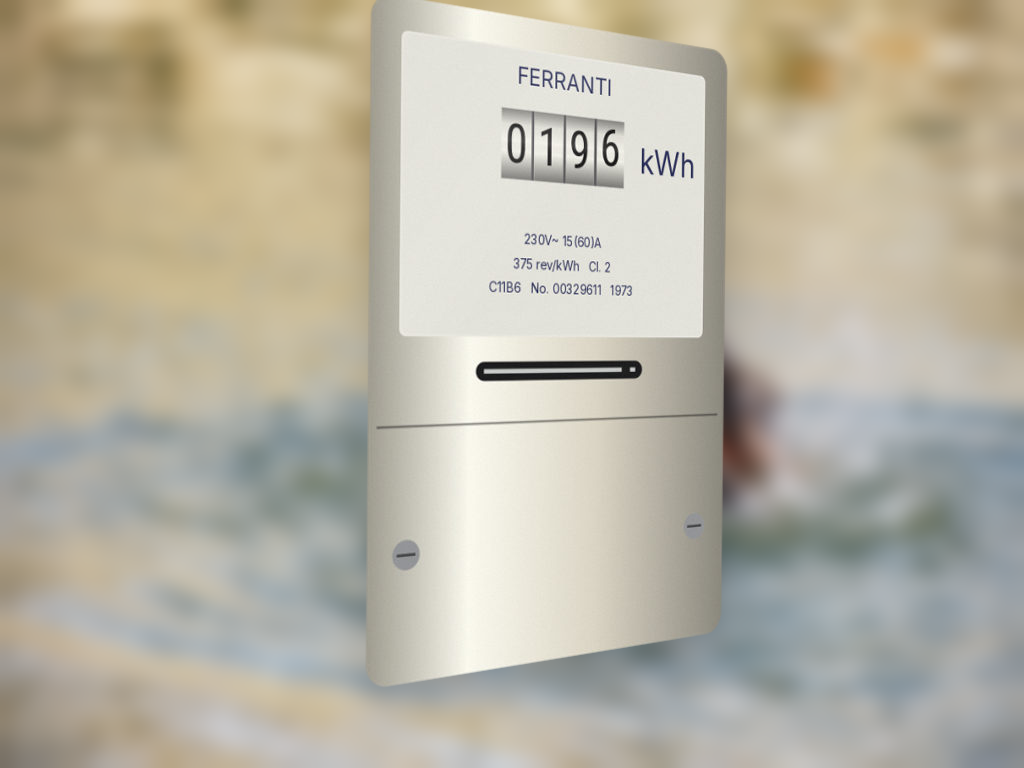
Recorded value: 196; kWh
